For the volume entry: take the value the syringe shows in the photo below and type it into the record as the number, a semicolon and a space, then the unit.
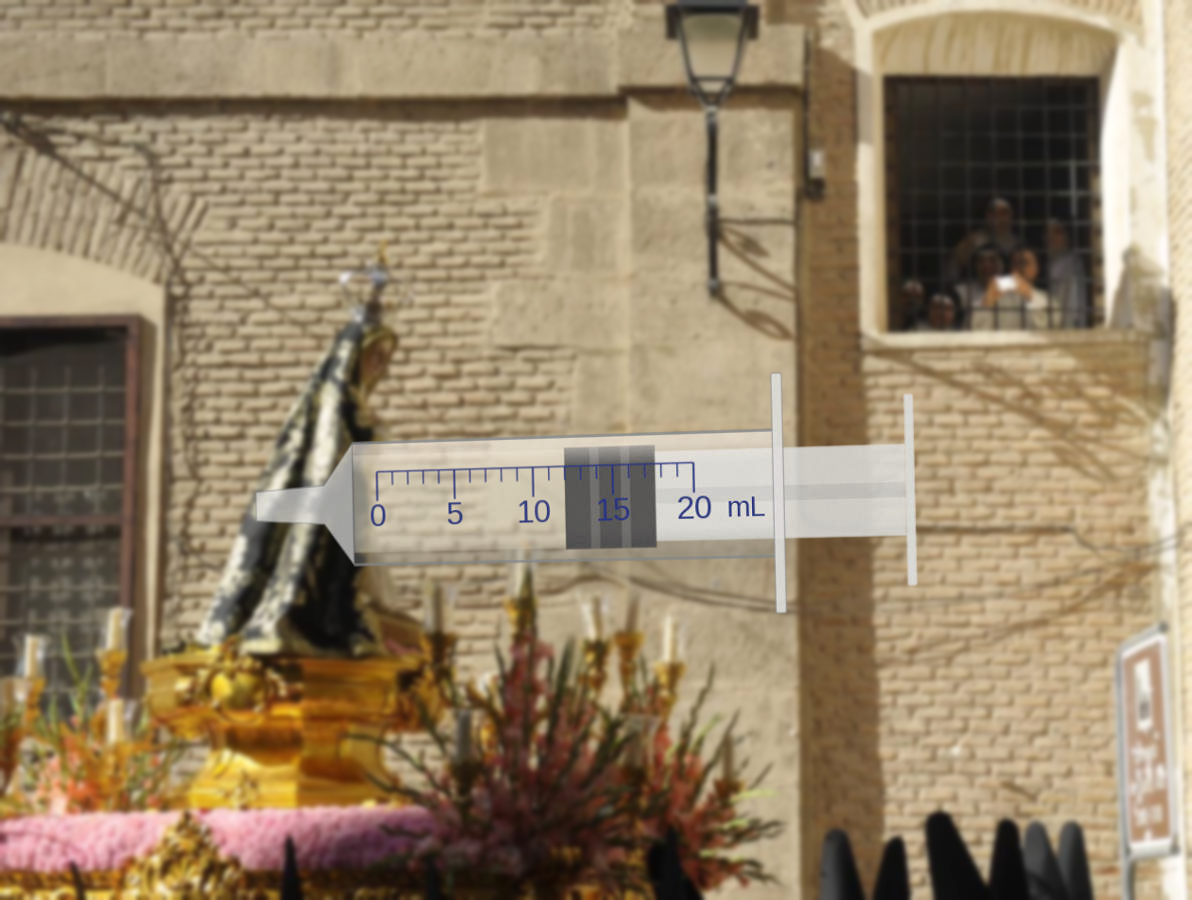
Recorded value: 12; mL
